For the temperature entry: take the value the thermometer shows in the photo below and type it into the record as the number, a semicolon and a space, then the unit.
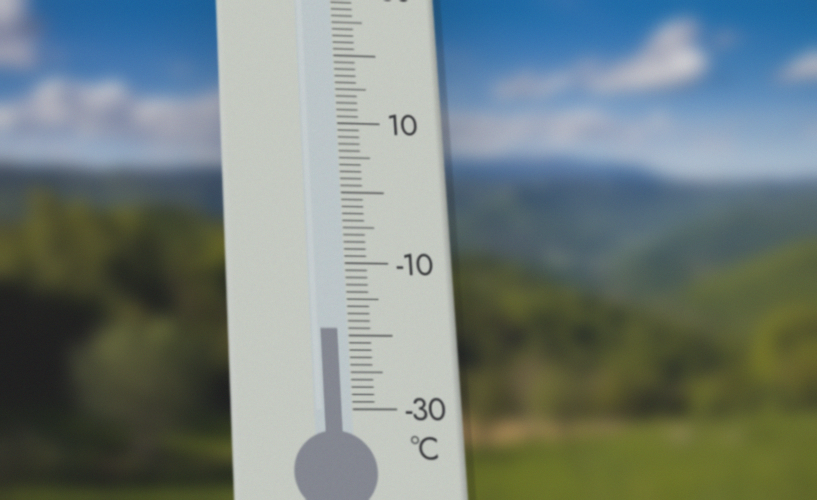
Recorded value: -19; °C
